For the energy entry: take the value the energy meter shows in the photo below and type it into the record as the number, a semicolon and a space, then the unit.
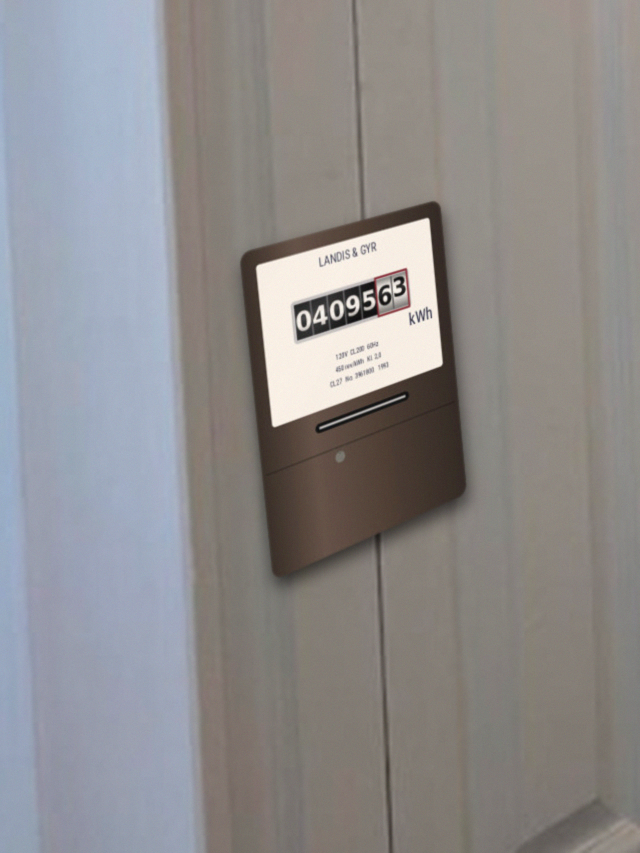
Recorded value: 4095.63; kWh
